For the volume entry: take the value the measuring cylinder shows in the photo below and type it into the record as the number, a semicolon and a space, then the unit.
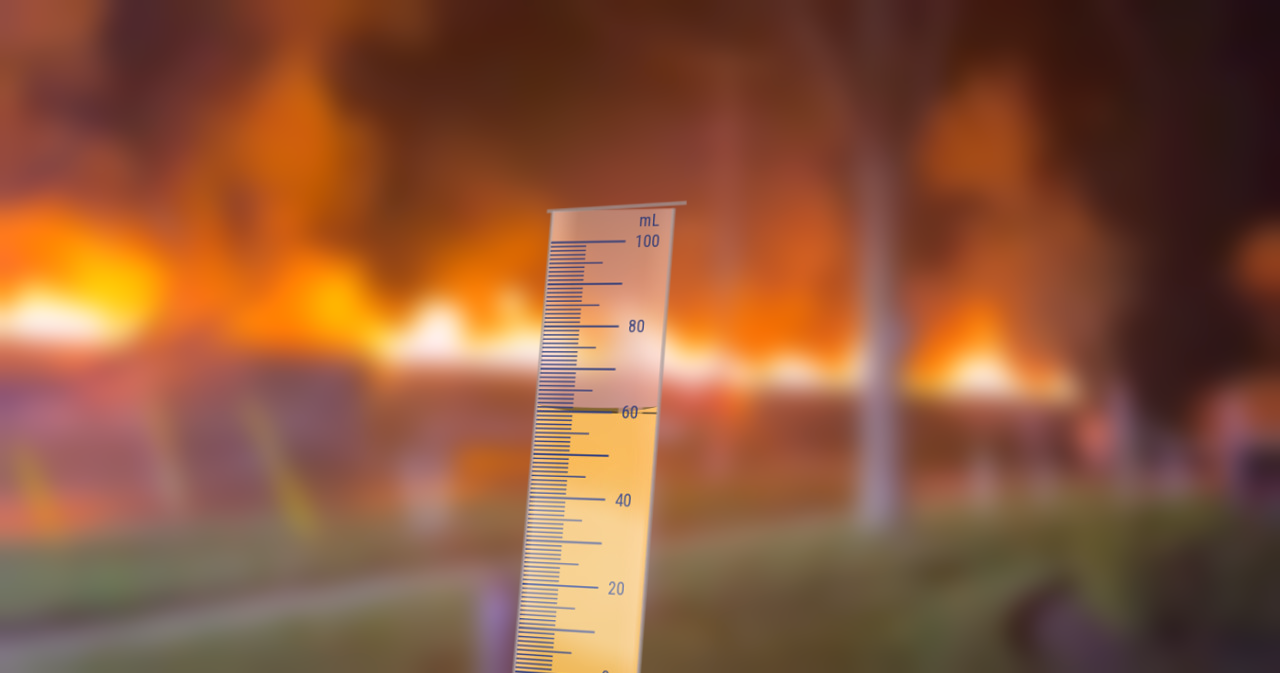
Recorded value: 60; mL
